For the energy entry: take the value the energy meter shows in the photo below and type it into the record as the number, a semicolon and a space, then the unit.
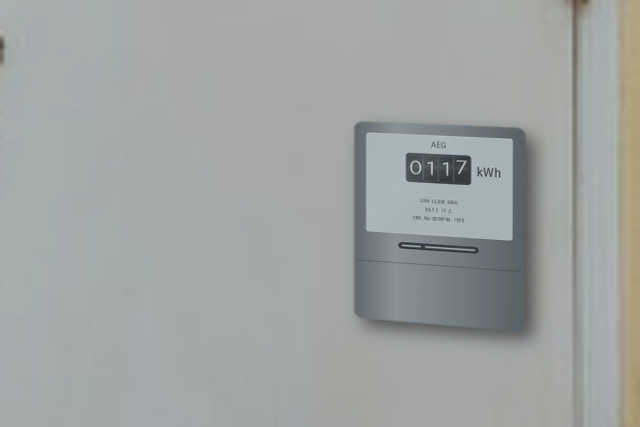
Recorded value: 117; kWh
